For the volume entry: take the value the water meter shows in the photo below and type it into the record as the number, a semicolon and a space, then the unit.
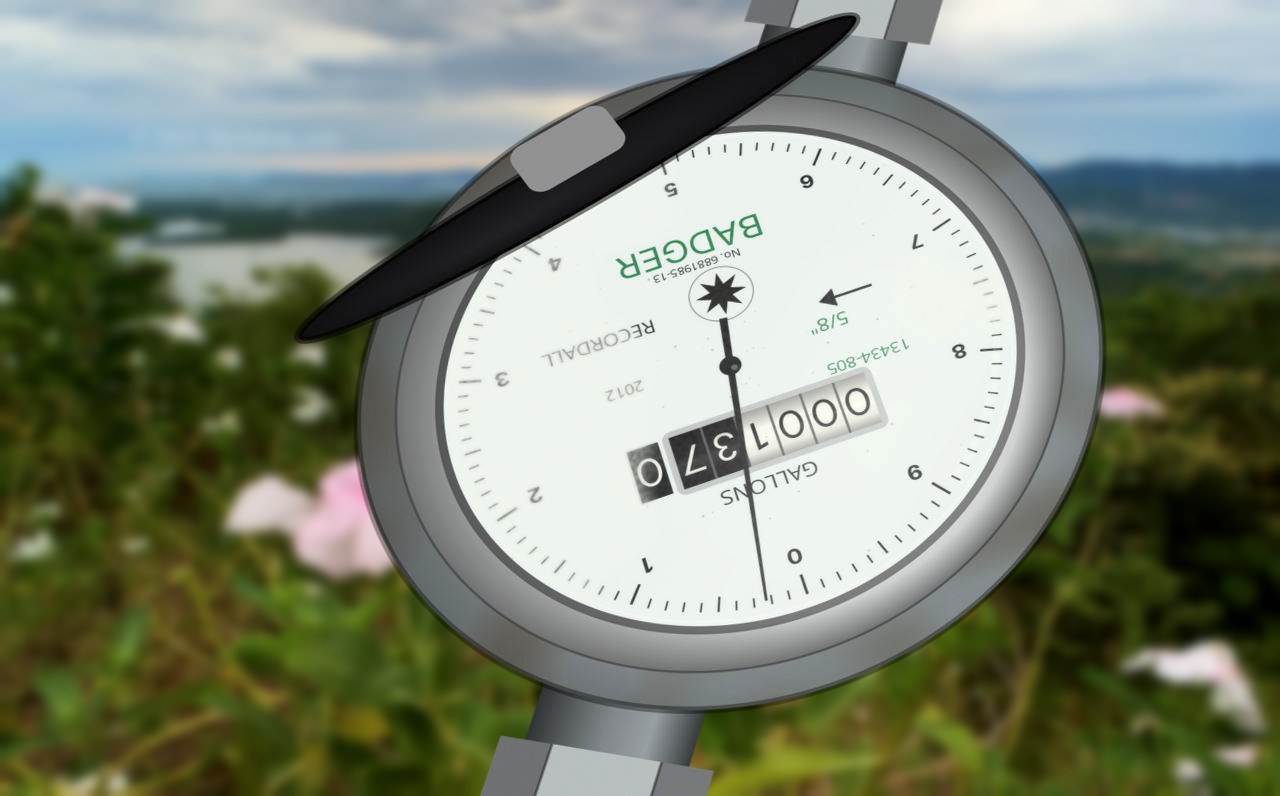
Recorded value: 1370.2; gal
